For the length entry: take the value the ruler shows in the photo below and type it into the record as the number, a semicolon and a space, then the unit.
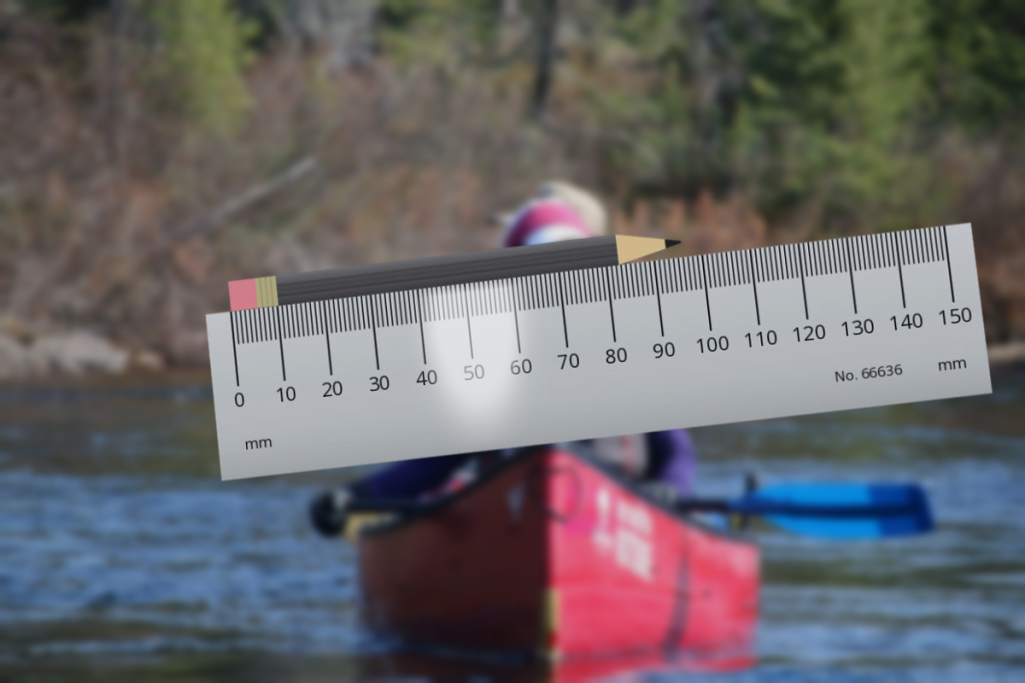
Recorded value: 96; mm
